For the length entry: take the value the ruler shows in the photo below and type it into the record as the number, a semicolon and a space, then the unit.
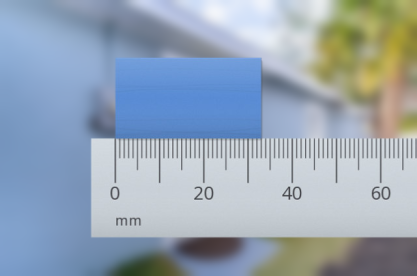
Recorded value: 33; mm
